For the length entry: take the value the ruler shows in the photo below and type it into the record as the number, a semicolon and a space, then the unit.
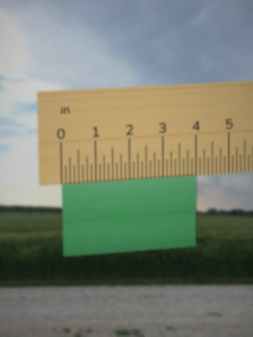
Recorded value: 4; in
